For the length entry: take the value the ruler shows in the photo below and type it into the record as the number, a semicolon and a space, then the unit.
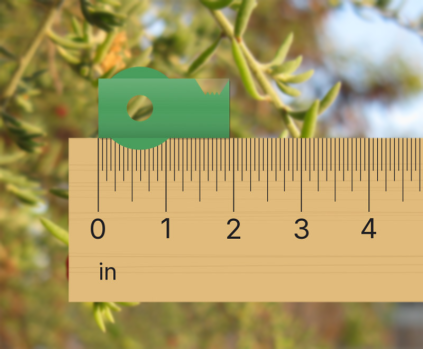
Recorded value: 1.9375; in
